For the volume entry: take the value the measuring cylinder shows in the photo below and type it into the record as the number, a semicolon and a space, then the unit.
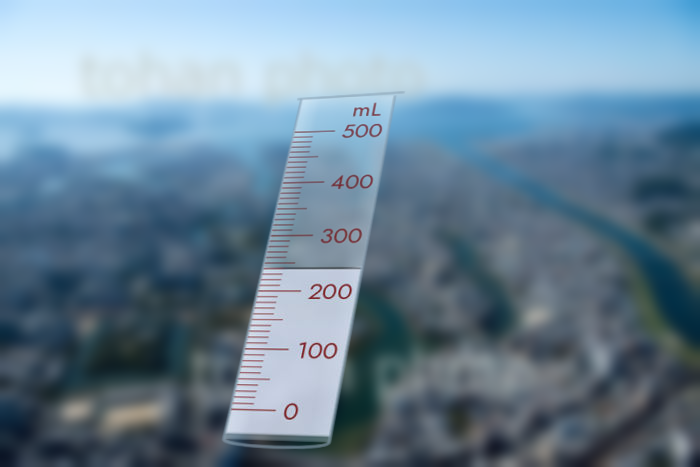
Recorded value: 240; mL
